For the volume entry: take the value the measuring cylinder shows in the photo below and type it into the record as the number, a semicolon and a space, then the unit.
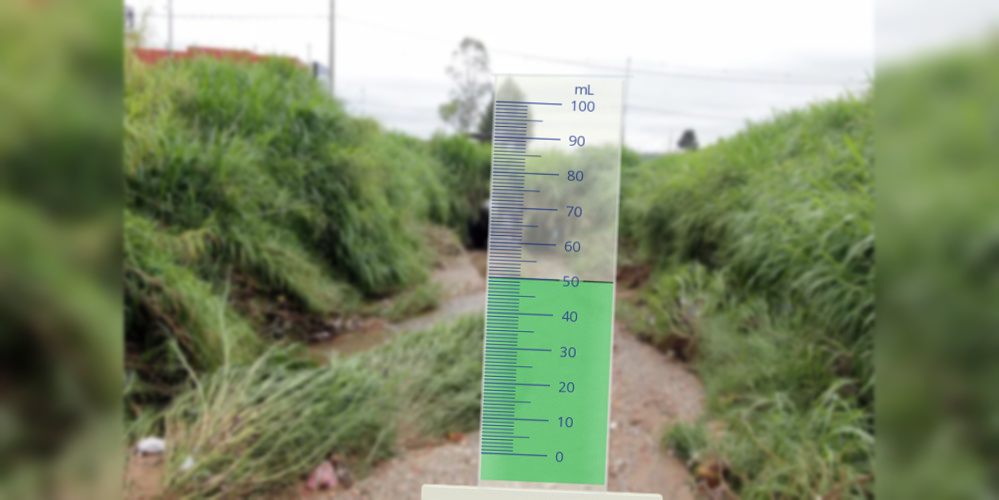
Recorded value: 50; mL
